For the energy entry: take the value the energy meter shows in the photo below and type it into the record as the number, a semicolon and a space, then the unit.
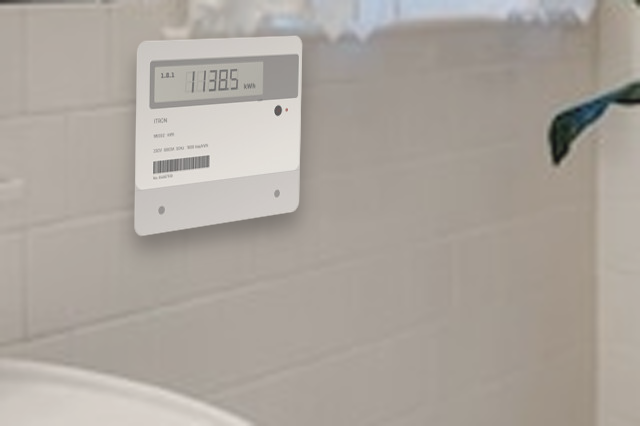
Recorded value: 1138.5; kWh
